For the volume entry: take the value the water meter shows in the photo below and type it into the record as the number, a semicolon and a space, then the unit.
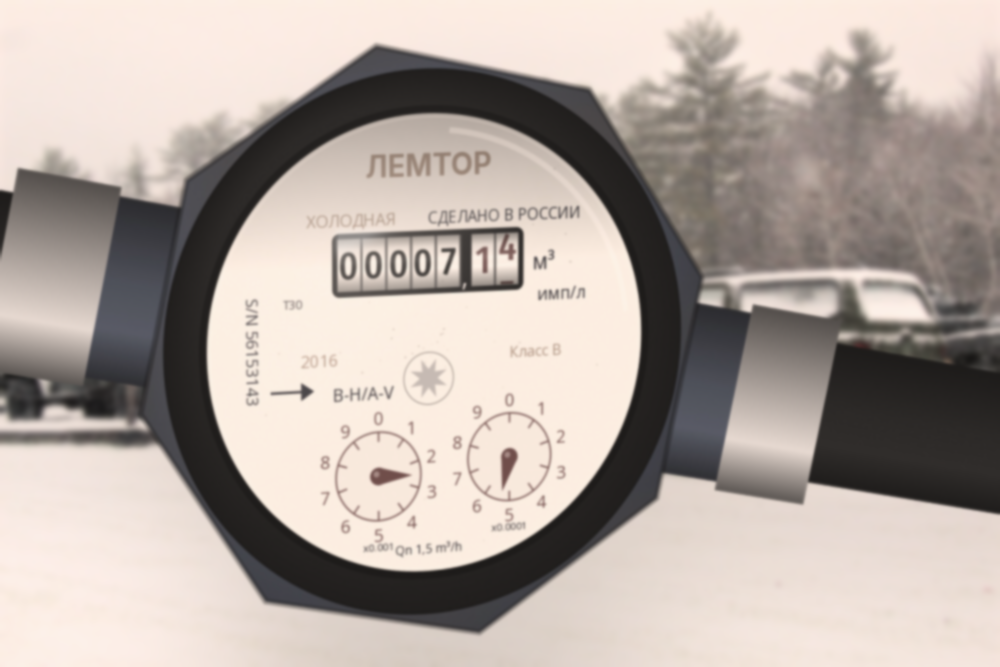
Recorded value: 7.1425; m³
